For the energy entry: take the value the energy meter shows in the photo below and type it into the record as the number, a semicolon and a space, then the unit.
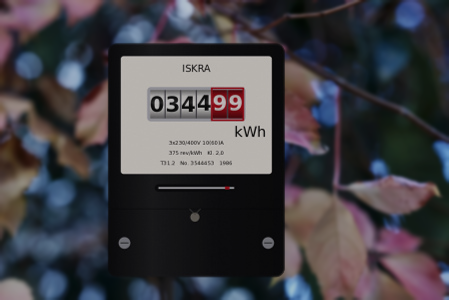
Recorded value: 344.99; kWh
